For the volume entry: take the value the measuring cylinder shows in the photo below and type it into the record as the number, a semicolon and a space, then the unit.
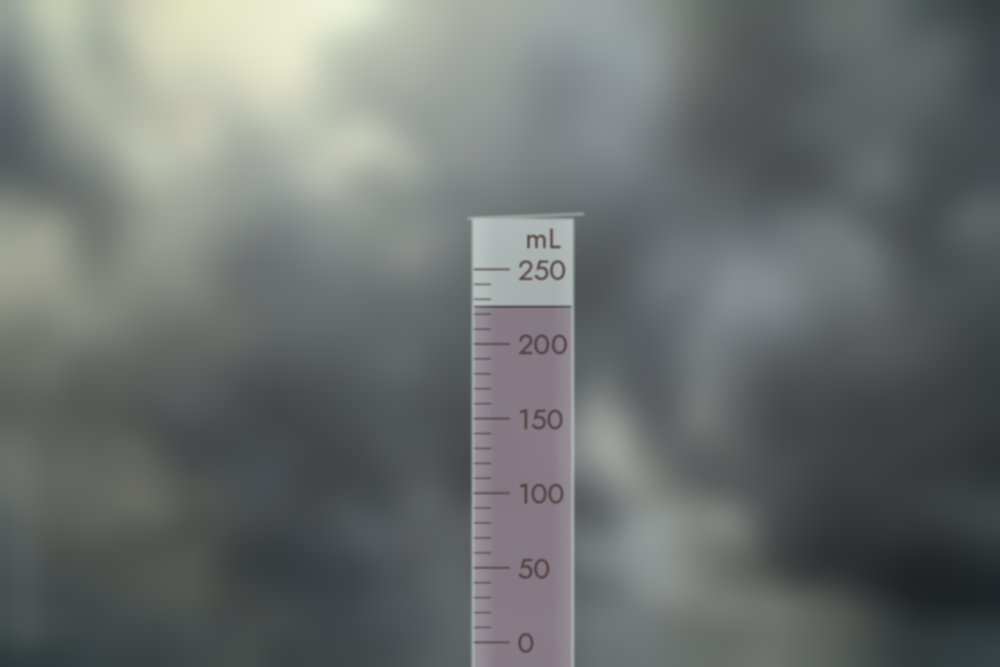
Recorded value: 225; mL
